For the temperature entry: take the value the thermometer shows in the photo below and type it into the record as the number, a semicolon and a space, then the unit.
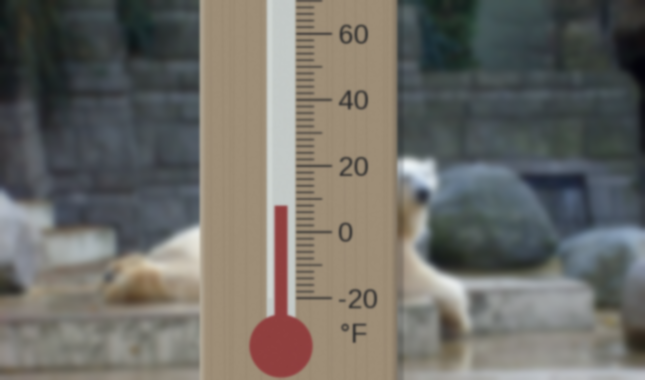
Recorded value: 8; °F
